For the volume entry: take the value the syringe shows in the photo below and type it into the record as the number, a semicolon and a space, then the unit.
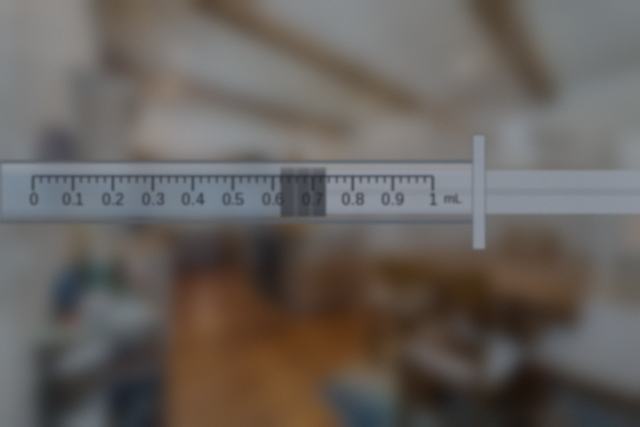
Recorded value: 0.62; mL
